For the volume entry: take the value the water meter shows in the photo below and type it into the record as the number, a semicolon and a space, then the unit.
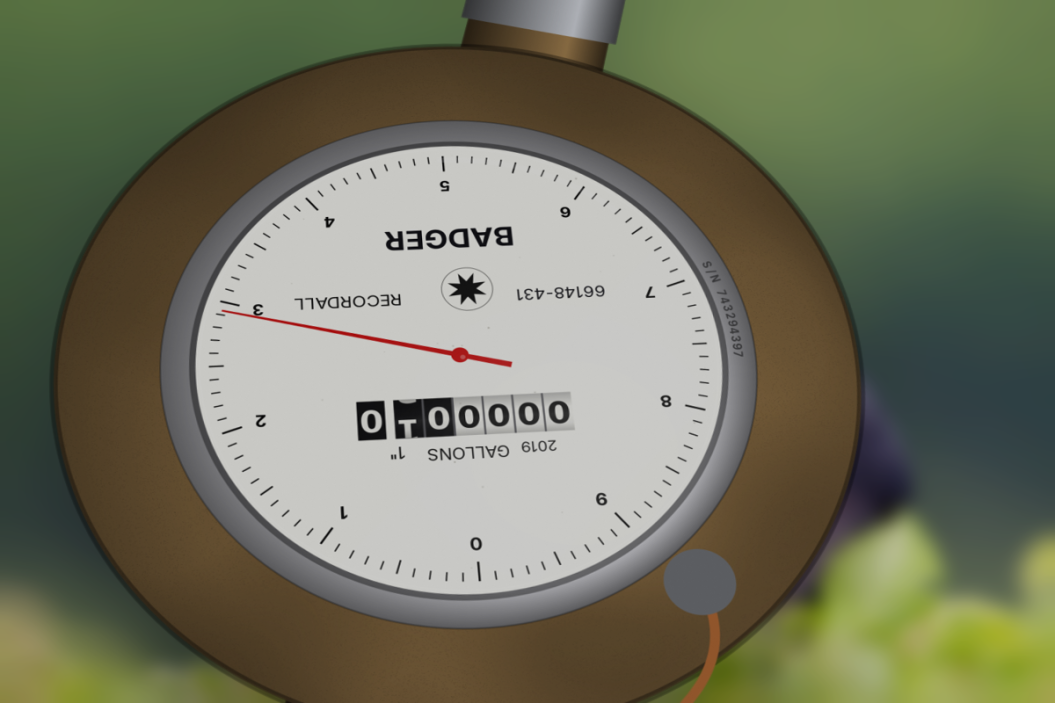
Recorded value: 12.9; gal
